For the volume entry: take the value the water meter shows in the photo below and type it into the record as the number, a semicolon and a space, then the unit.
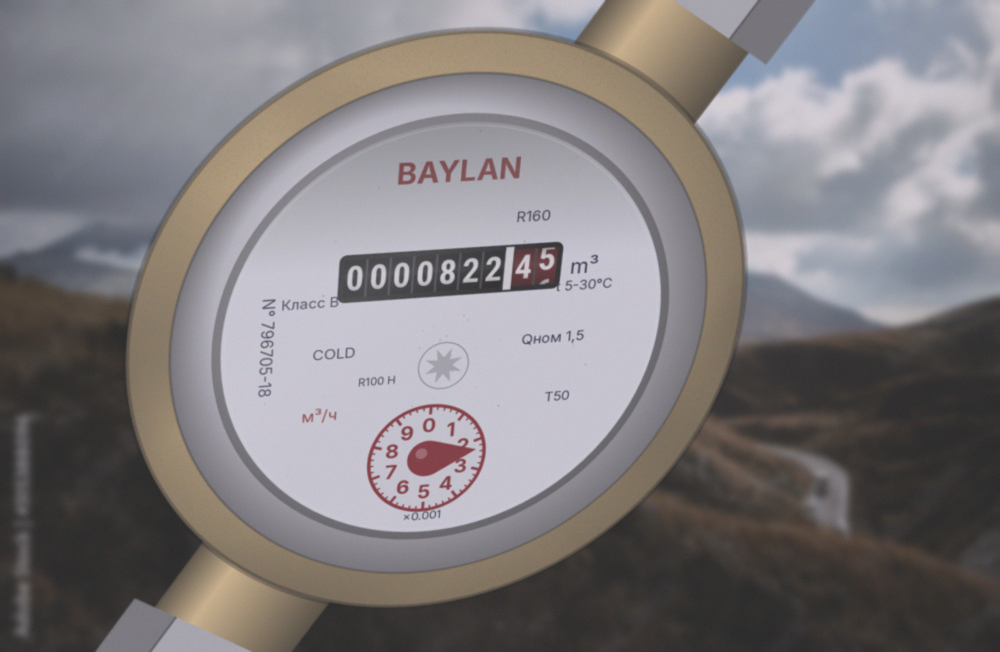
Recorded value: 822.452; m³
